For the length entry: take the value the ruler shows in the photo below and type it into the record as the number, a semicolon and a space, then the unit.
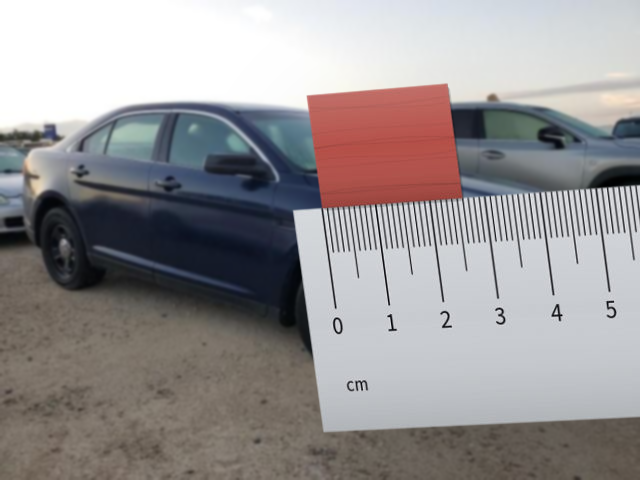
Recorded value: 2.6; cm
